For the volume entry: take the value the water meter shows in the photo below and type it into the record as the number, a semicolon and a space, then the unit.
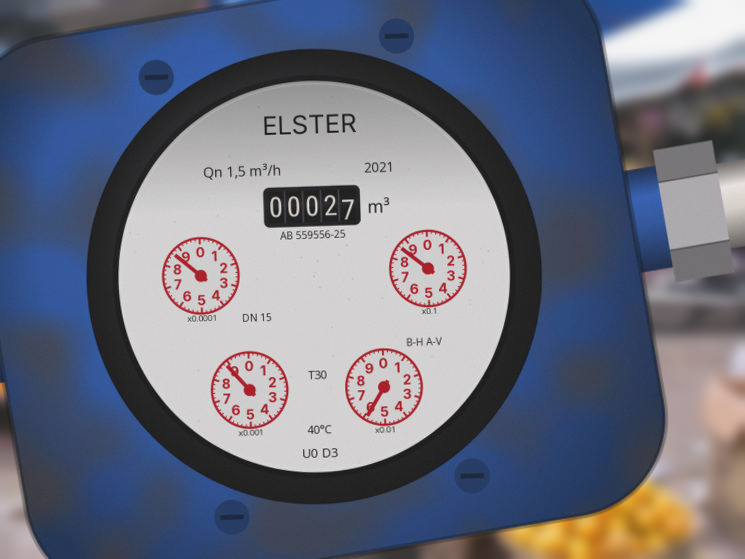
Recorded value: 26.8588; m³
